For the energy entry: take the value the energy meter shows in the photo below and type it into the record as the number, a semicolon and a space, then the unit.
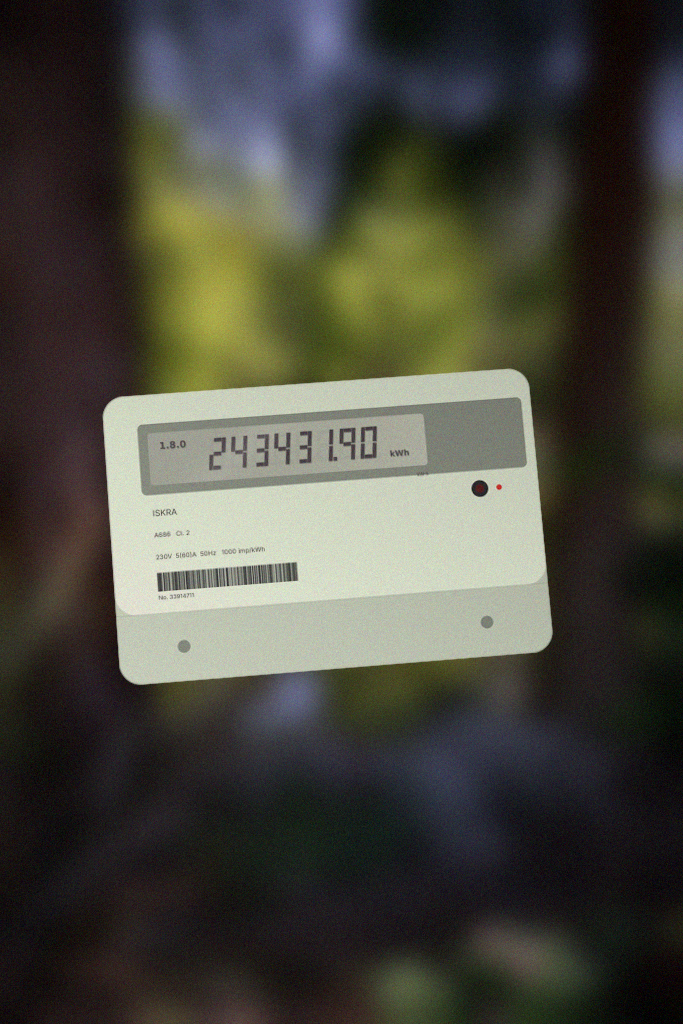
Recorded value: 243431.90; kWh
